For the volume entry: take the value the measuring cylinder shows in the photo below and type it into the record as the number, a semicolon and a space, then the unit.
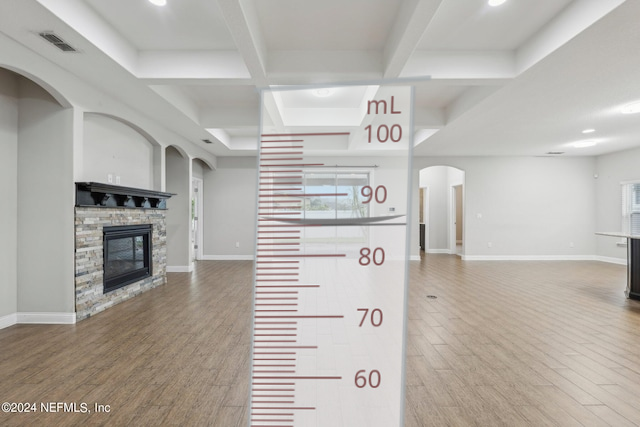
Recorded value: 85; mL
